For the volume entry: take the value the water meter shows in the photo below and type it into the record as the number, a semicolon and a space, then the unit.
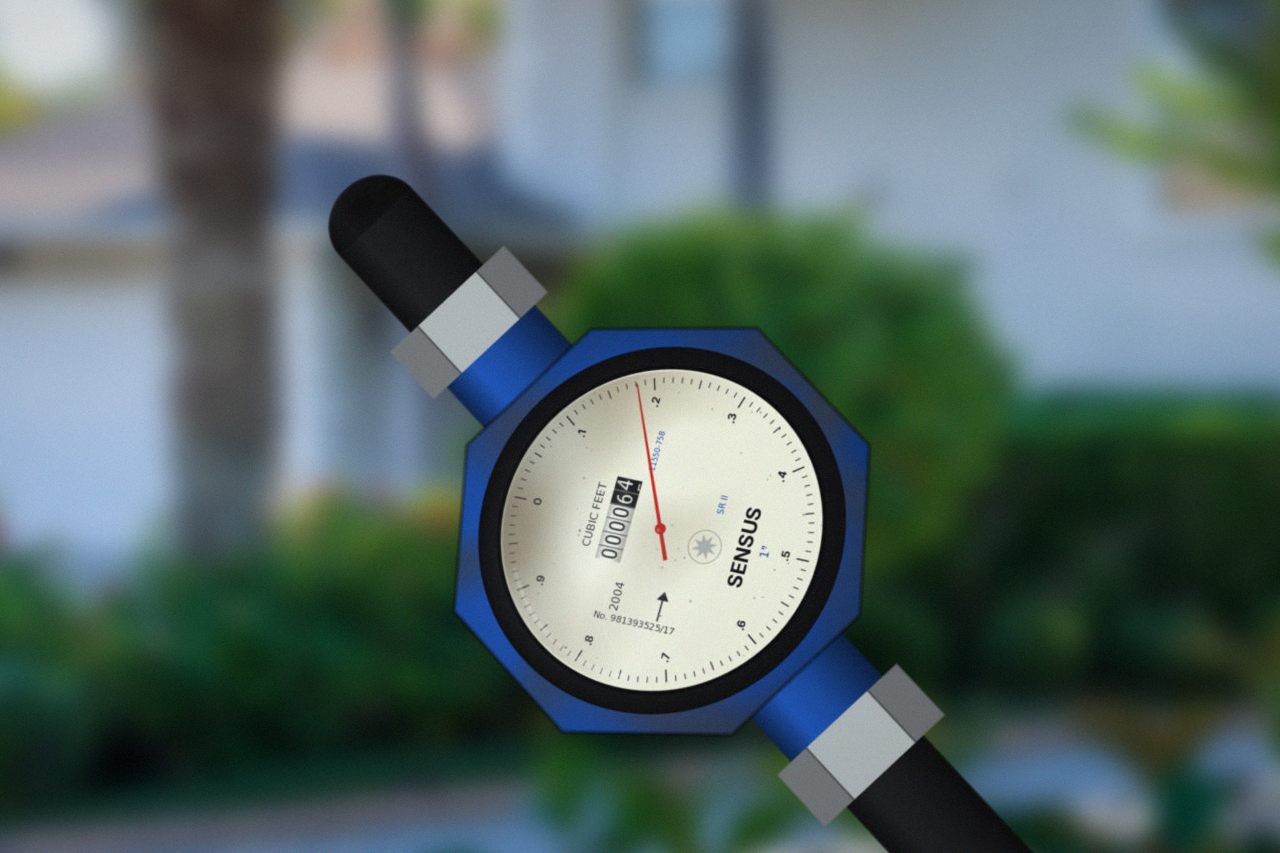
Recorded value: 64.18; ft³
